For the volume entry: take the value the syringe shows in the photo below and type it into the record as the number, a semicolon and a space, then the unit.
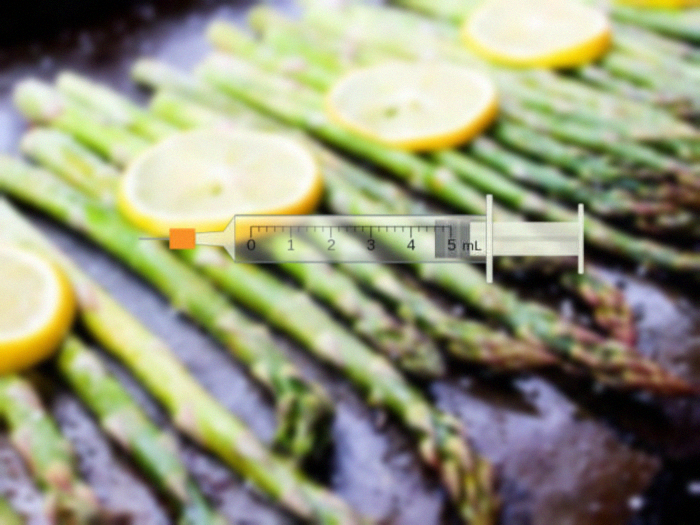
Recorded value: 4.6; mL
